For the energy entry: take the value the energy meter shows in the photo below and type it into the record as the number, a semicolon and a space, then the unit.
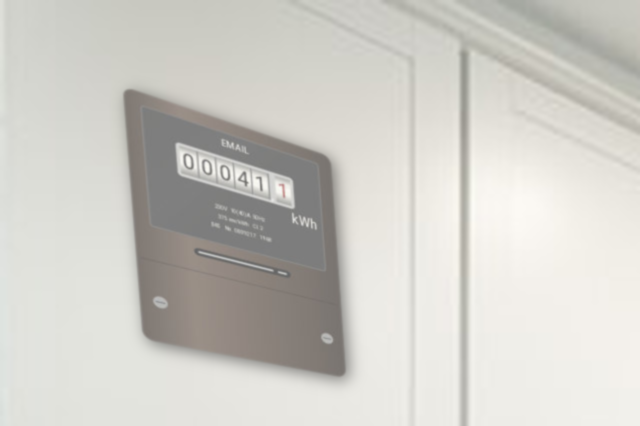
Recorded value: 41.1; kWh
